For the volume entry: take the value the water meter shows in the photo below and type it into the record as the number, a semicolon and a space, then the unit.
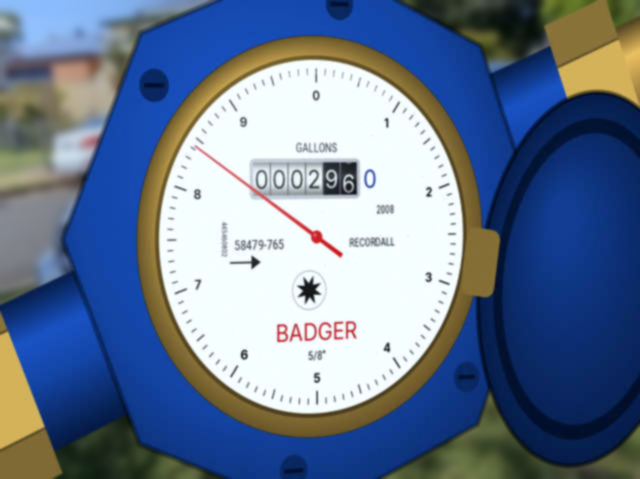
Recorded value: 2958.4; gal
